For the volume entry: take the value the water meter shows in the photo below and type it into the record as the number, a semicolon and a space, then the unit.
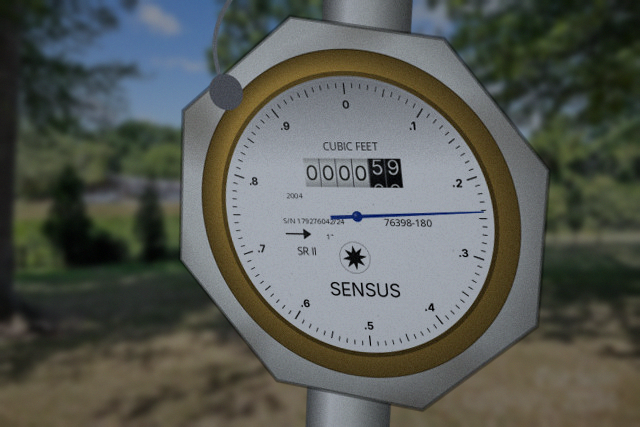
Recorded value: 59.24; ft³
